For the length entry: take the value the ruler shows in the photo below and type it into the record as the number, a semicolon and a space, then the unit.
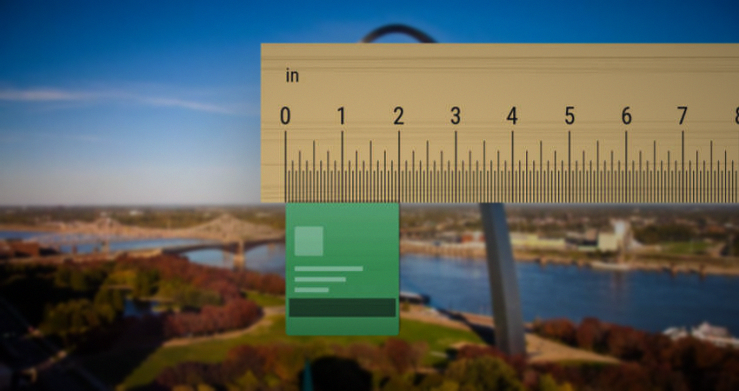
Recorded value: 2; in
